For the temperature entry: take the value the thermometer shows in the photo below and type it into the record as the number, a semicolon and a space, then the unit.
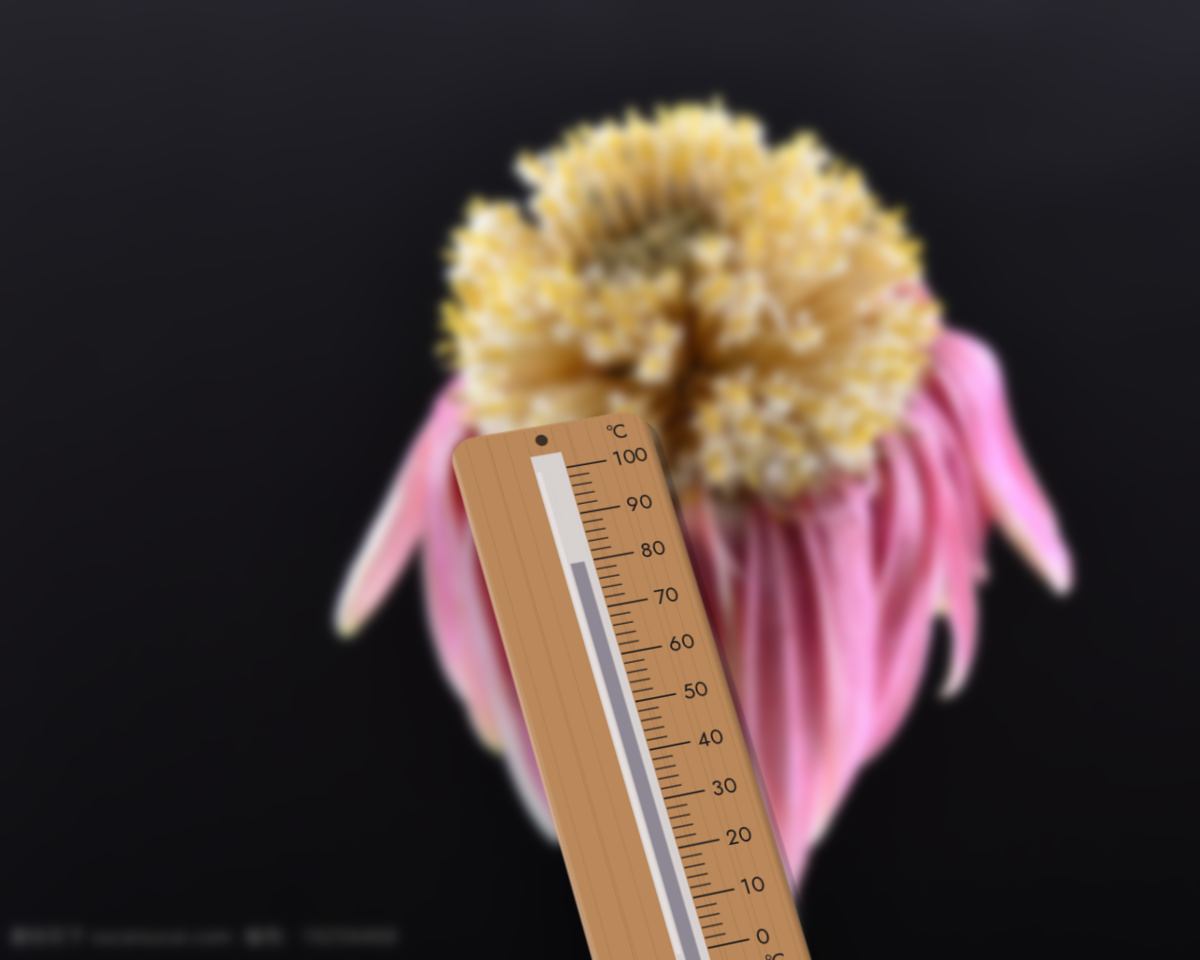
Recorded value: 80; °C
